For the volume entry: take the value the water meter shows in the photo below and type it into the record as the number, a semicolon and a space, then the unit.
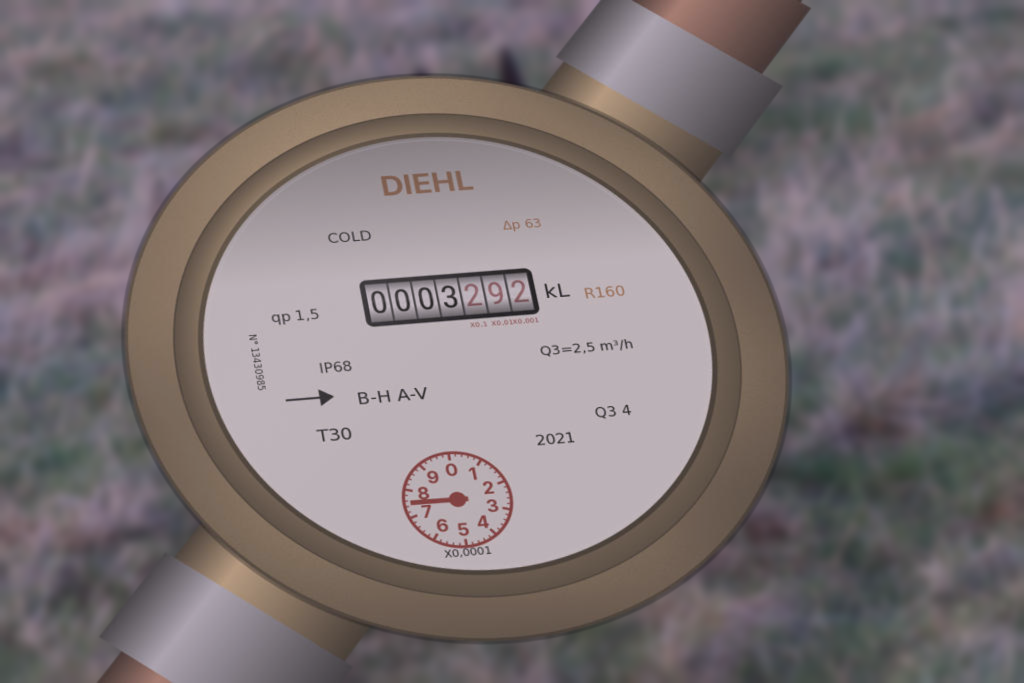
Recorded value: 3.2927; kL
